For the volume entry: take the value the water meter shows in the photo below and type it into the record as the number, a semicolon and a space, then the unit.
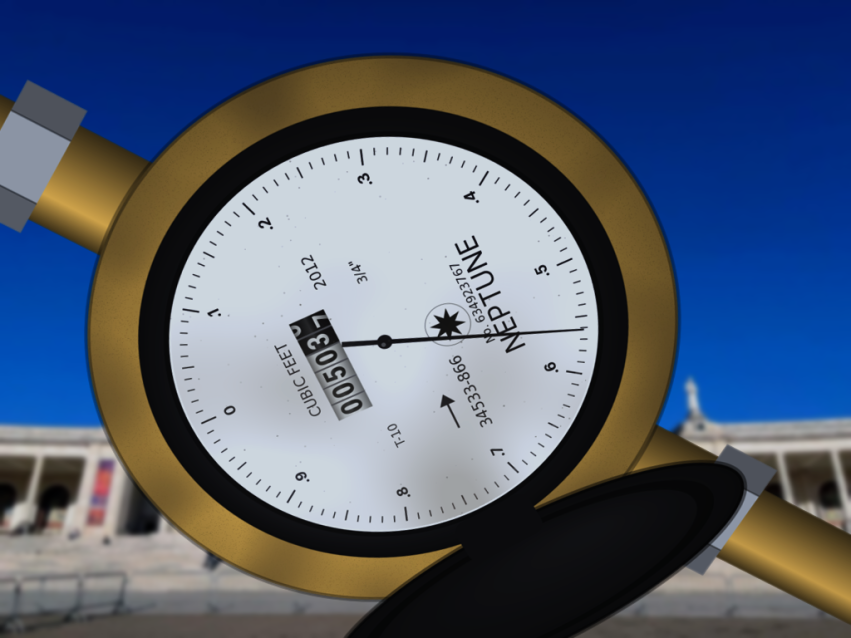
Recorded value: 5036.56; ft³
